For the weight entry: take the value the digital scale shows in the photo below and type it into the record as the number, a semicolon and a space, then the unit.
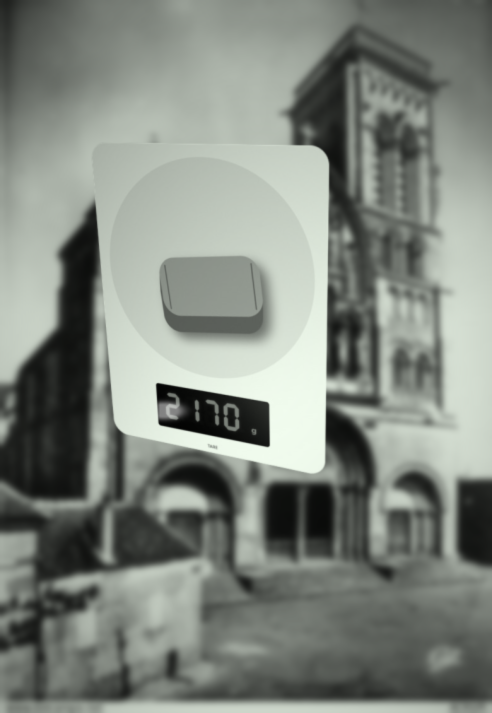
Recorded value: 2170; g
